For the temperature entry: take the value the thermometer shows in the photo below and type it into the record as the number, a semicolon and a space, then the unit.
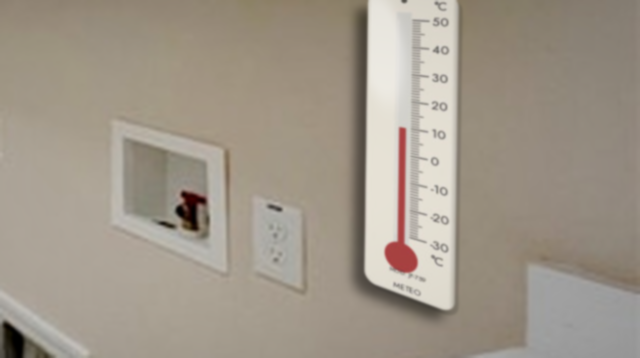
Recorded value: 10; °C
